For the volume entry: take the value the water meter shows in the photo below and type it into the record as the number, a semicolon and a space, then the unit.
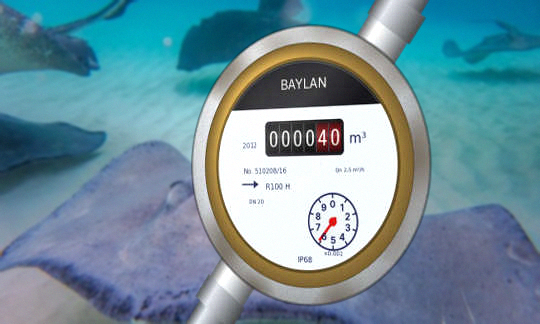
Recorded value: 0.406; m³
